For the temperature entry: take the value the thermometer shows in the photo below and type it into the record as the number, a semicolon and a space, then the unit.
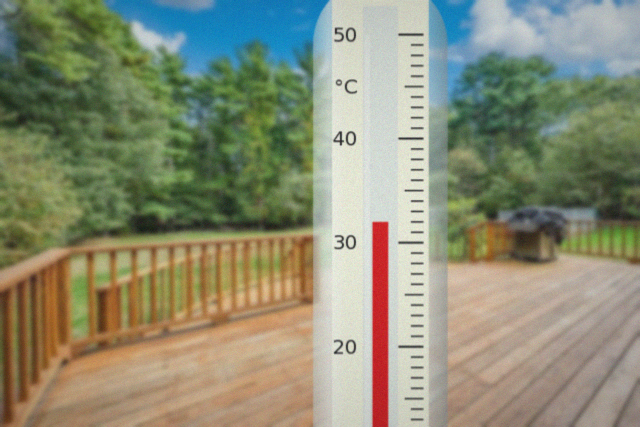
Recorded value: 32; °C
